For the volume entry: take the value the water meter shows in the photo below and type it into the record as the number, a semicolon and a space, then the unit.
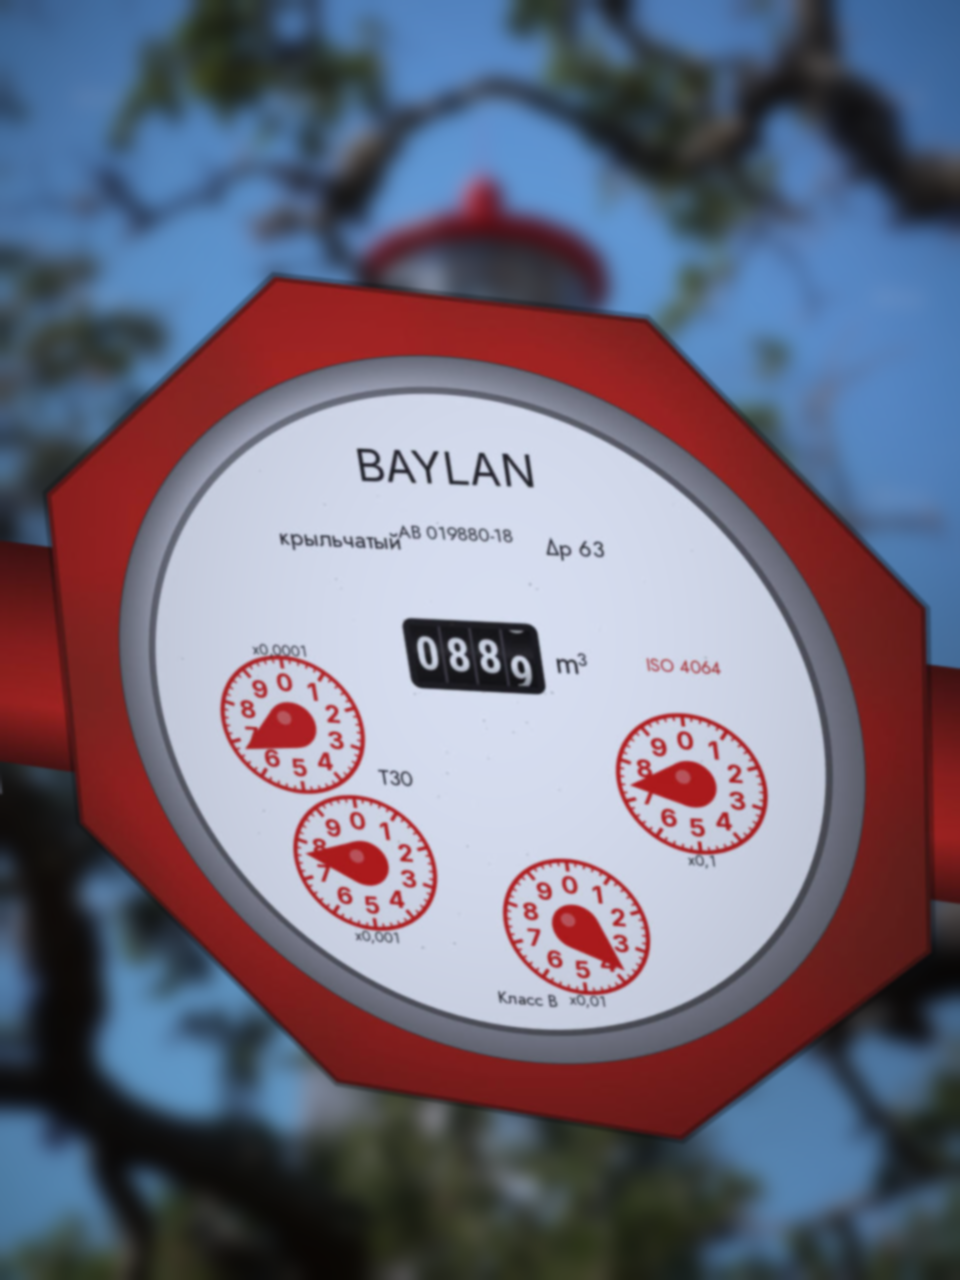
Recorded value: 888.7376; m³
